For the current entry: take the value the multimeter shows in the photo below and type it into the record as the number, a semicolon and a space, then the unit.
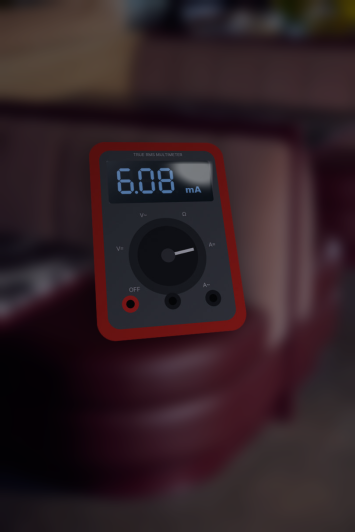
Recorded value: 6.08; mA
